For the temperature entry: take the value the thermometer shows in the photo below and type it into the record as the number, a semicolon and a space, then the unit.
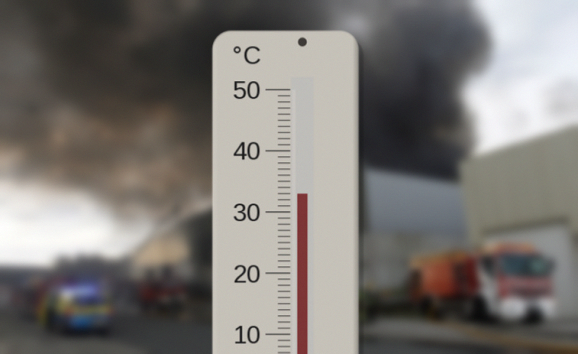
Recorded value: 33; °C
